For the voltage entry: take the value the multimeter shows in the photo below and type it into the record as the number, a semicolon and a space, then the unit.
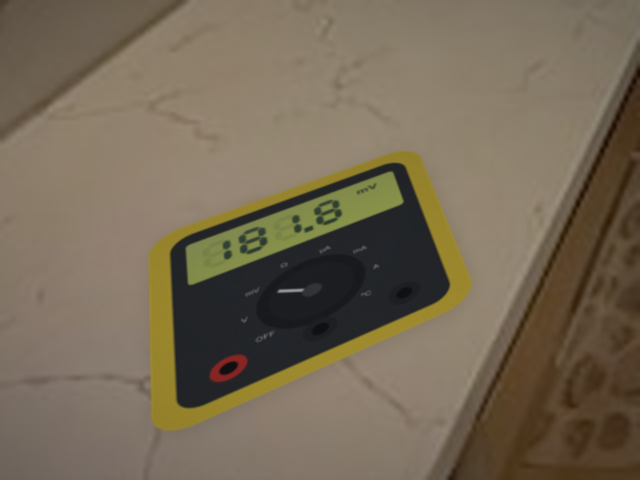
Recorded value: 181.8; mV
